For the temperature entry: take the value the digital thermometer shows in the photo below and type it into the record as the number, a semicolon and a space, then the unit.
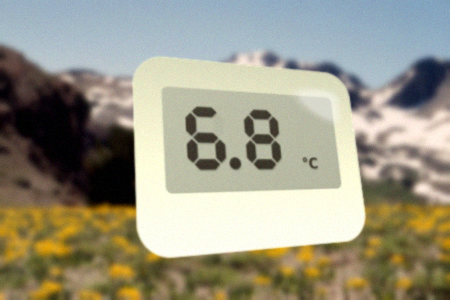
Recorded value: 6.8; °C
